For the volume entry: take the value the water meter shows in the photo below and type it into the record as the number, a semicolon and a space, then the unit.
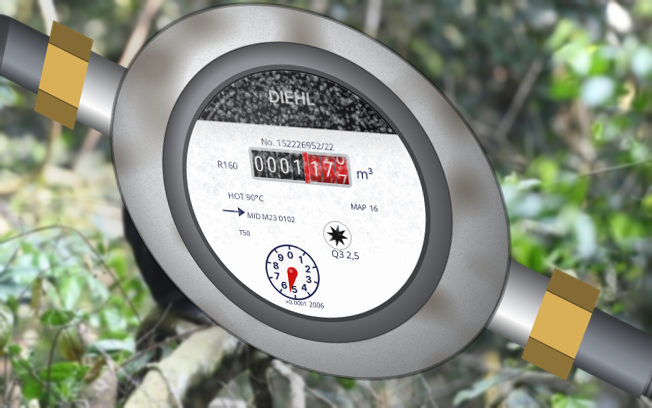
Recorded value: 1.1765; m³
